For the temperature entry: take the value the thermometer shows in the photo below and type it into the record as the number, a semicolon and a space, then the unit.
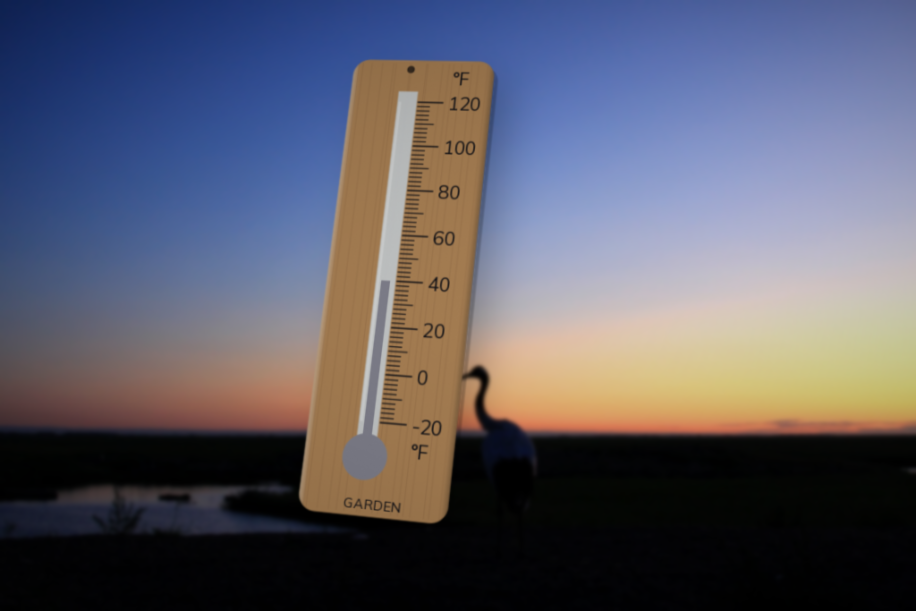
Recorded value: 40; °F
